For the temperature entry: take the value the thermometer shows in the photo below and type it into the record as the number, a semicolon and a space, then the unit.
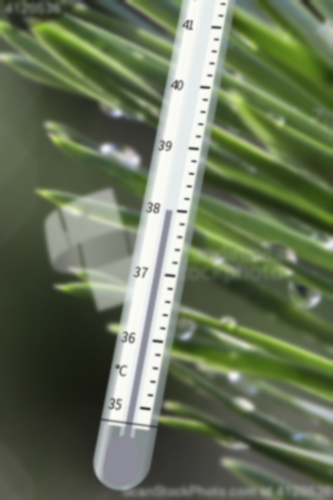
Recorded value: 38; °C
